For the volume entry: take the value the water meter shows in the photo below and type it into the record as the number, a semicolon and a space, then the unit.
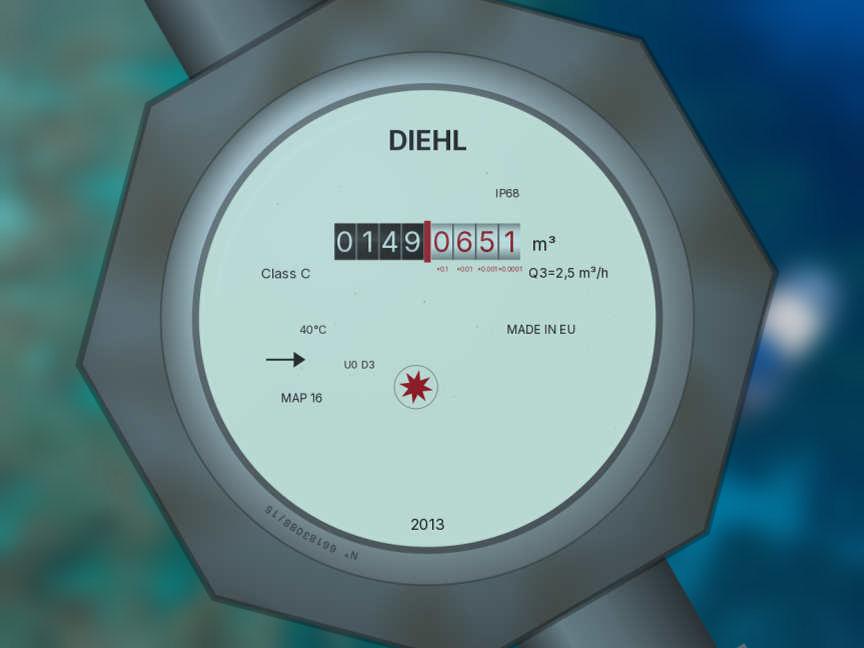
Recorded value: 149.0651; m³
